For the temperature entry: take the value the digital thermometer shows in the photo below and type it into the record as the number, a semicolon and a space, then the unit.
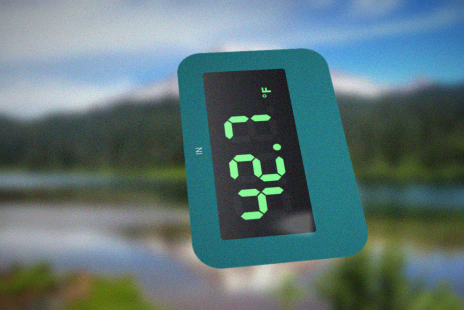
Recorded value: 42.7; °F
